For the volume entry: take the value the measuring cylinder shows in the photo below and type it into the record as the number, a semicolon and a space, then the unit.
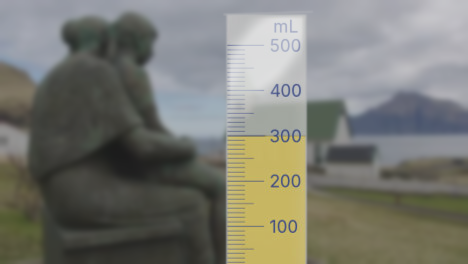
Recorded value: 300; mL
